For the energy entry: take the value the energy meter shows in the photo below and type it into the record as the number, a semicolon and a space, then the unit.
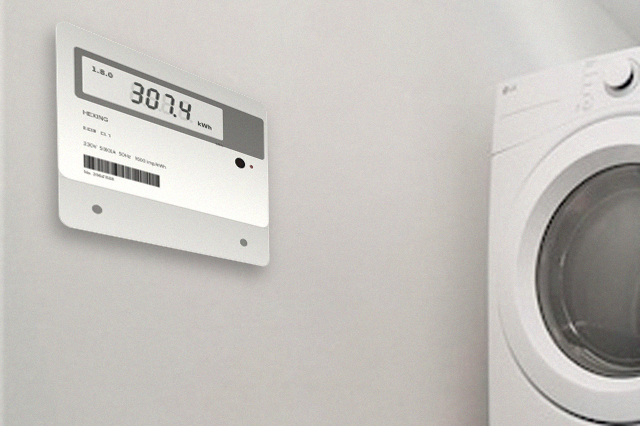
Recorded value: 307.4; kWh
